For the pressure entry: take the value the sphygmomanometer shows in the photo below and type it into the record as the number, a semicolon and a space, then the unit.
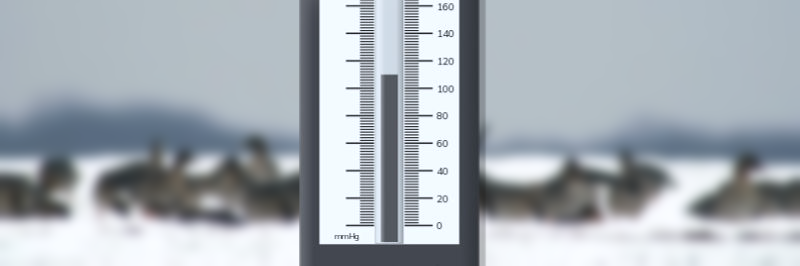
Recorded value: 110; mmHg
